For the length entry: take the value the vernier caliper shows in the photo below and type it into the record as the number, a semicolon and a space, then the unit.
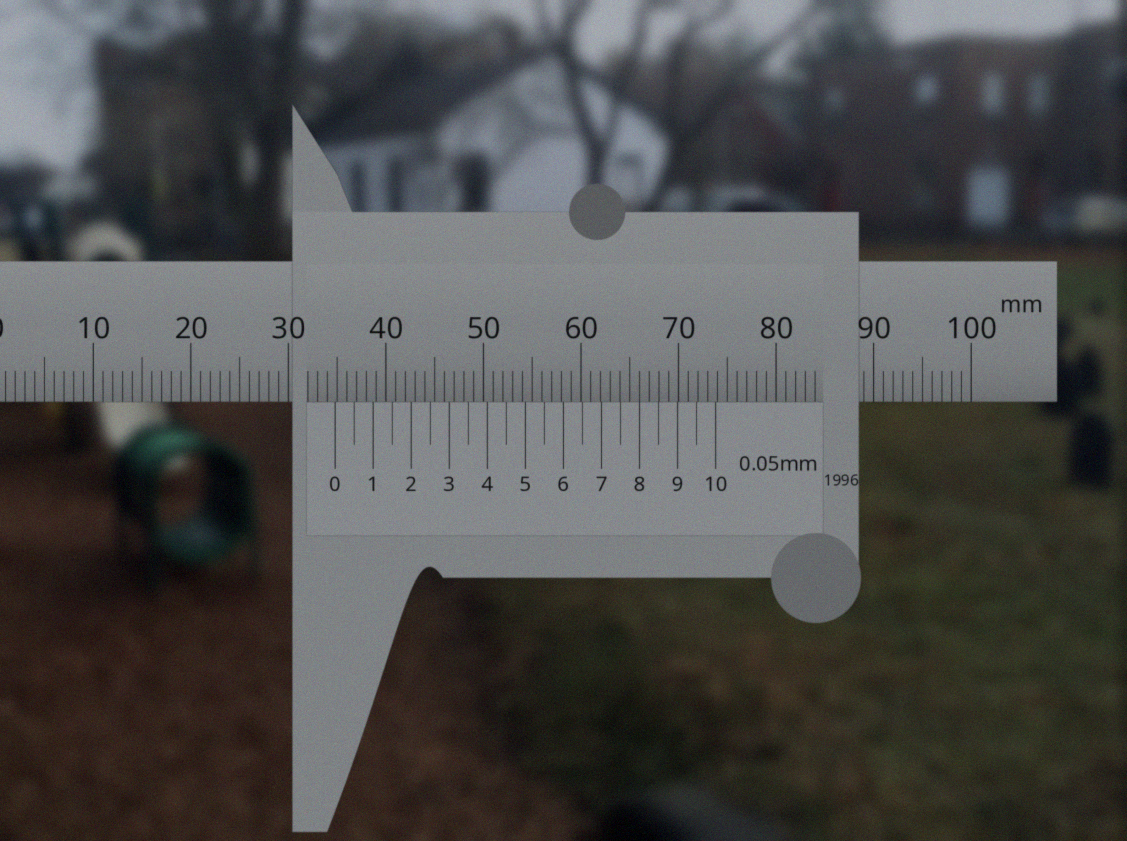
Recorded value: 34.8; mm
